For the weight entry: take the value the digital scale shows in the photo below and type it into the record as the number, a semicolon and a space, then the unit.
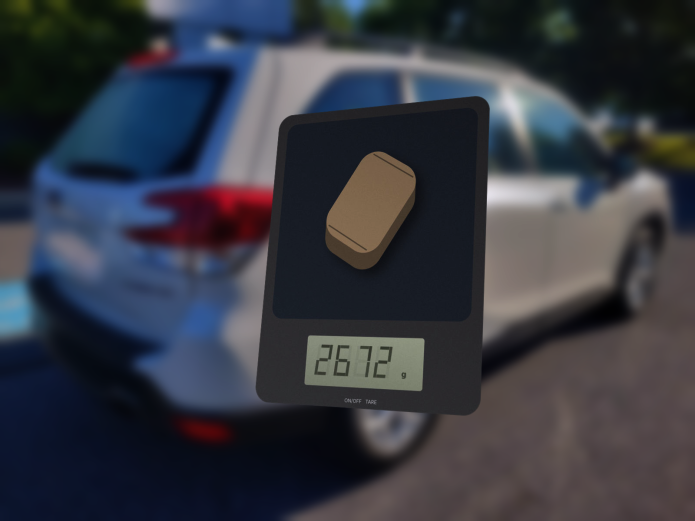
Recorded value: 2672; g
